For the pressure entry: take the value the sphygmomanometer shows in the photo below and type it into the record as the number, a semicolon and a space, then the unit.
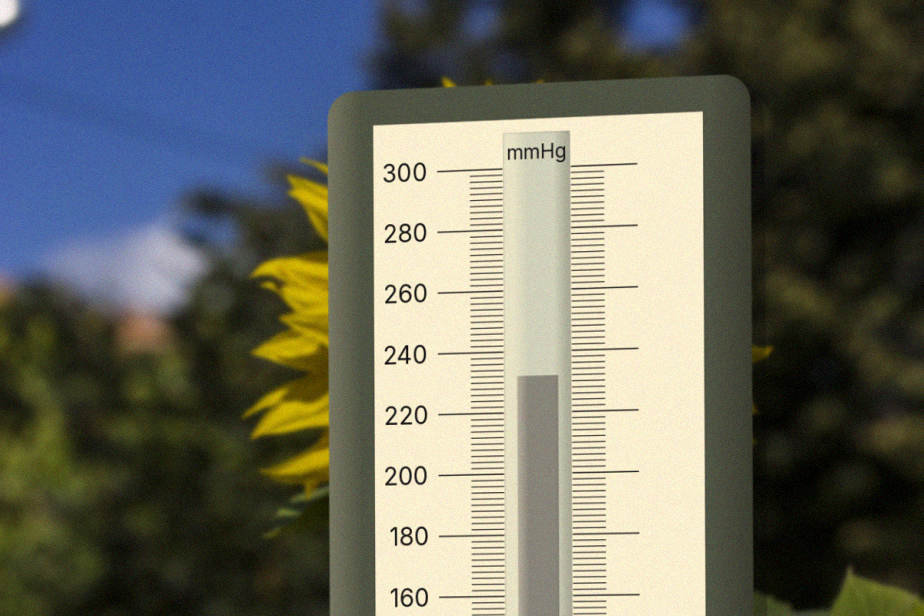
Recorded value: 232; mmHg
